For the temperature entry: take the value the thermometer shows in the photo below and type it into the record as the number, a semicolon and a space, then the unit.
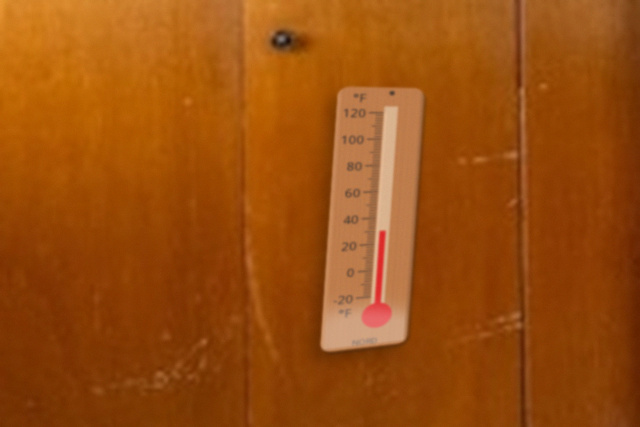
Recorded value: 30; °F
